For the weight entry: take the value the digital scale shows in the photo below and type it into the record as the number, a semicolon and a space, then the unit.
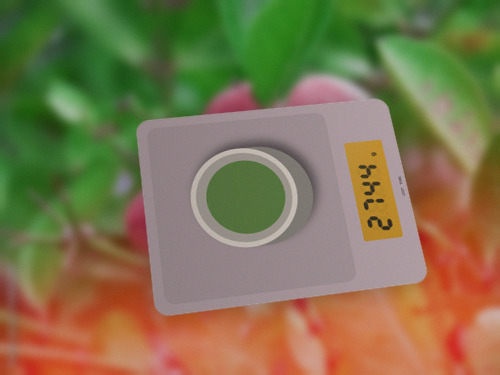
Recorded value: 2744; g
